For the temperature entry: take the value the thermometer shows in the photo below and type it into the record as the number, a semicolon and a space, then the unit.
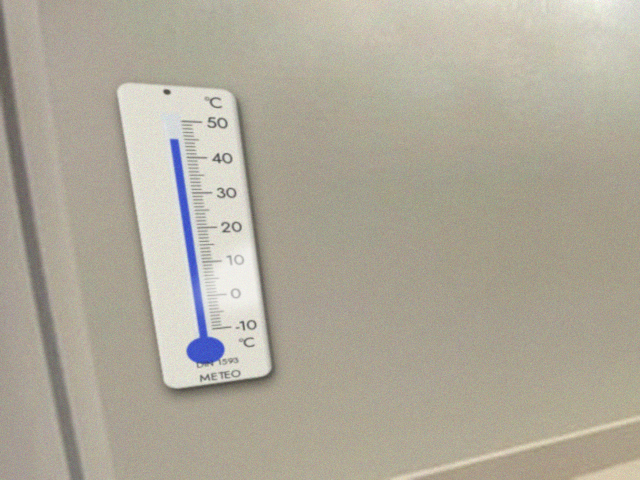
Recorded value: 45; °C
